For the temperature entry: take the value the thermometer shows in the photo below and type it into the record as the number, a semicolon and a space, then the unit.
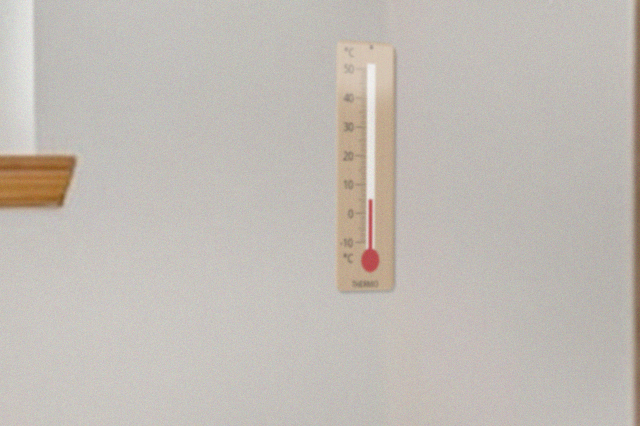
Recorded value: 5; °C
